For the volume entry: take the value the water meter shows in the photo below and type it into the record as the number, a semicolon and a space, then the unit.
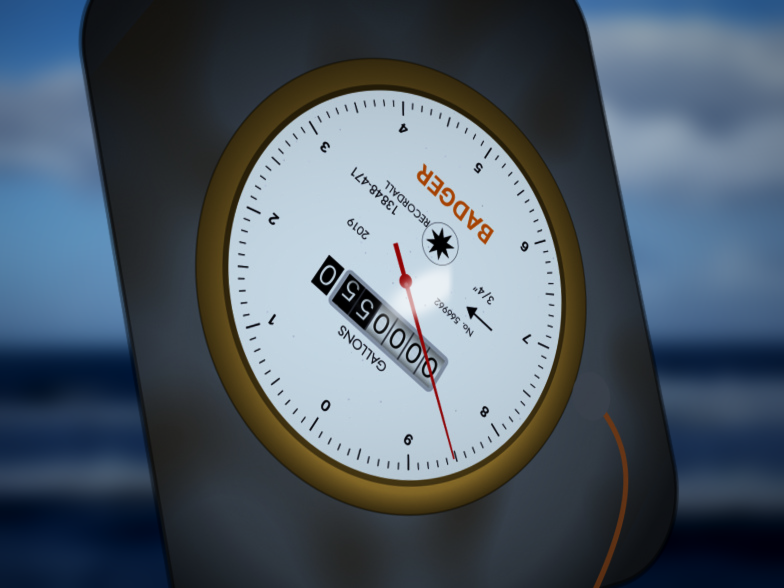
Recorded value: 548.5; gal
